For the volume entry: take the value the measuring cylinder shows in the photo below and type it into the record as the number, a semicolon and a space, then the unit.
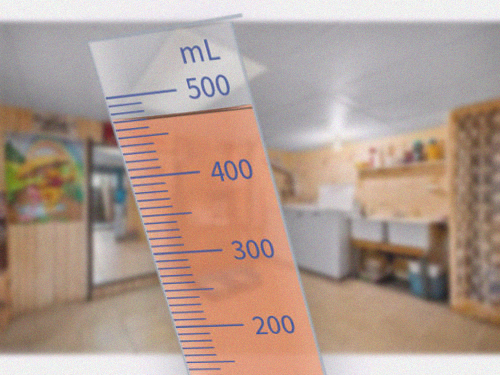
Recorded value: 470; mL
